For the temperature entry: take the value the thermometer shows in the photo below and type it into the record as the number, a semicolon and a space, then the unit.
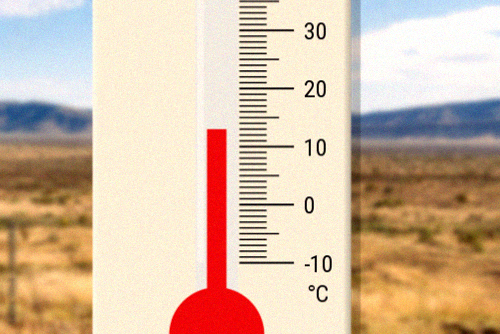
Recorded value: 13; °C
